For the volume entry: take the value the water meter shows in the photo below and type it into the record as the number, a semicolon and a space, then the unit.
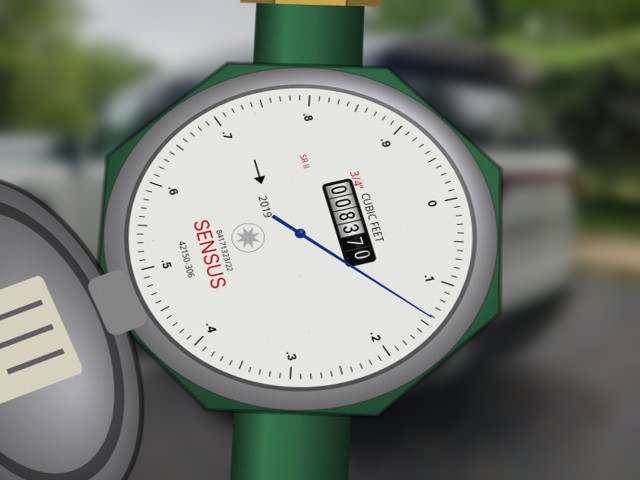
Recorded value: 8370.14; ft³
